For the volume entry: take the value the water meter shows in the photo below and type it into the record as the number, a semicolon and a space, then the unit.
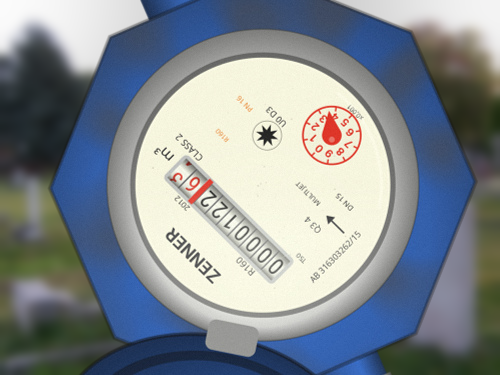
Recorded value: 122.633; m³
